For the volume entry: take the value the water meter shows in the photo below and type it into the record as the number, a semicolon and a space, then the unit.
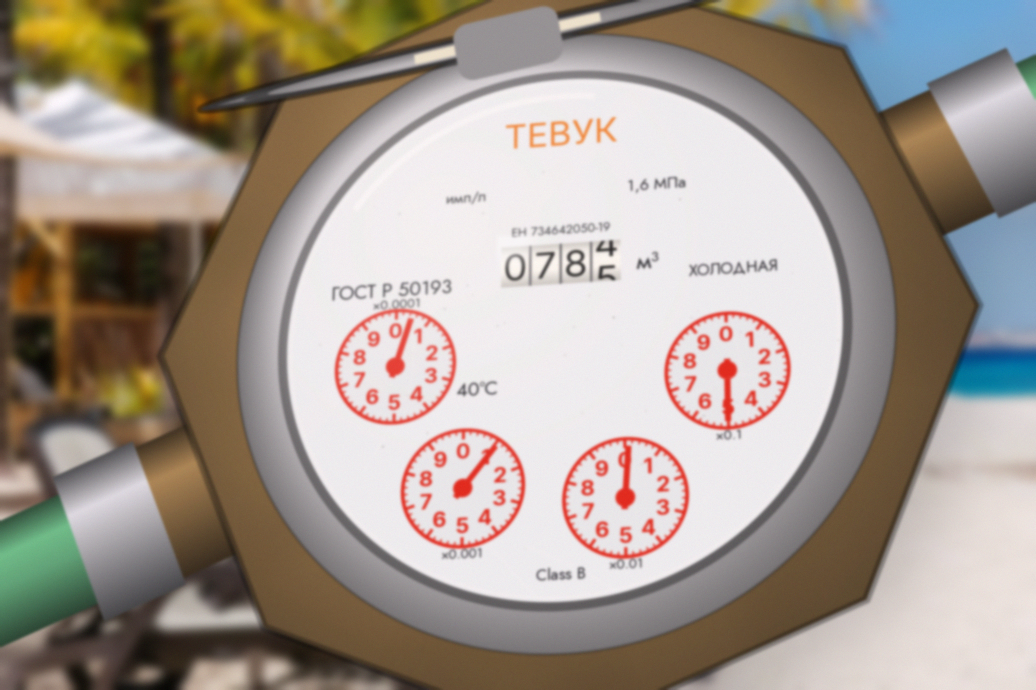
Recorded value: 784.5010; m³
